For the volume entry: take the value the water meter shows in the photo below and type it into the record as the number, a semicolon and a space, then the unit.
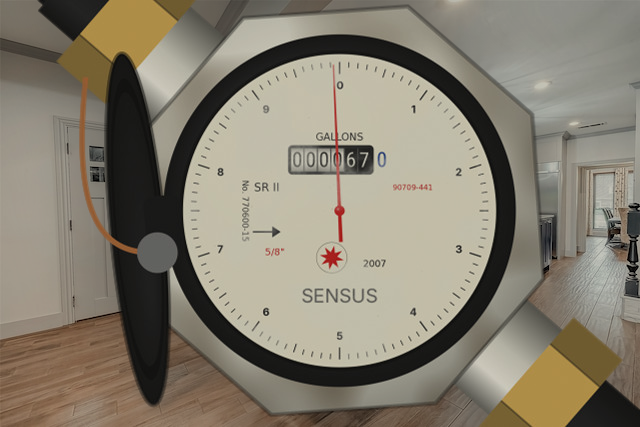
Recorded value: 669.9; gal
